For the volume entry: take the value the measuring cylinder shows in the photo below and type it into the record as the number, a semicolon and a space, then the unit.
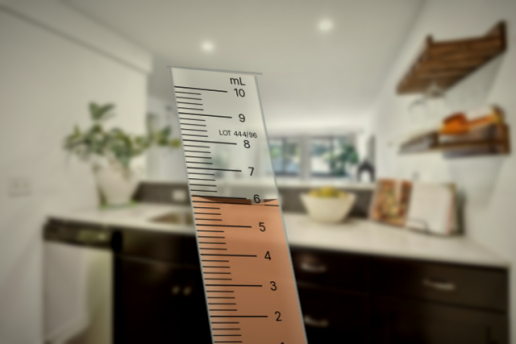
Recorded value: 5.8; mL
